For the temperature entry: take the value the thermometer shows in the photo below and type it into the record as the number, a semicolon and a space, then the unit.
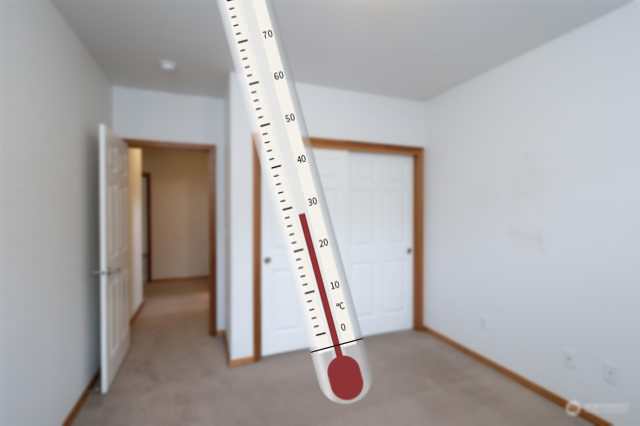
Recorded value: 28; °C
